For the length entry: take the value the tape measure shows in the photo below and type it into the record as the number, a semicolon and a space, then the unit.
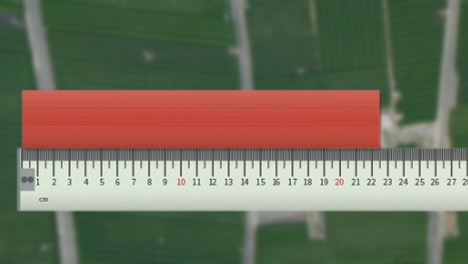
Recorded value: 22.5; cm
